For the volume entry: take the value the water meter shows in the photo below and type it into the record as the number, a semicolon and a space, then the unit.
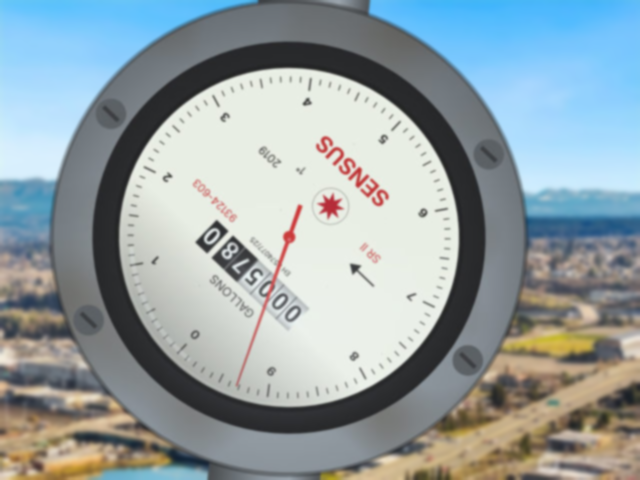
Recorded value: 5779.3; gal
